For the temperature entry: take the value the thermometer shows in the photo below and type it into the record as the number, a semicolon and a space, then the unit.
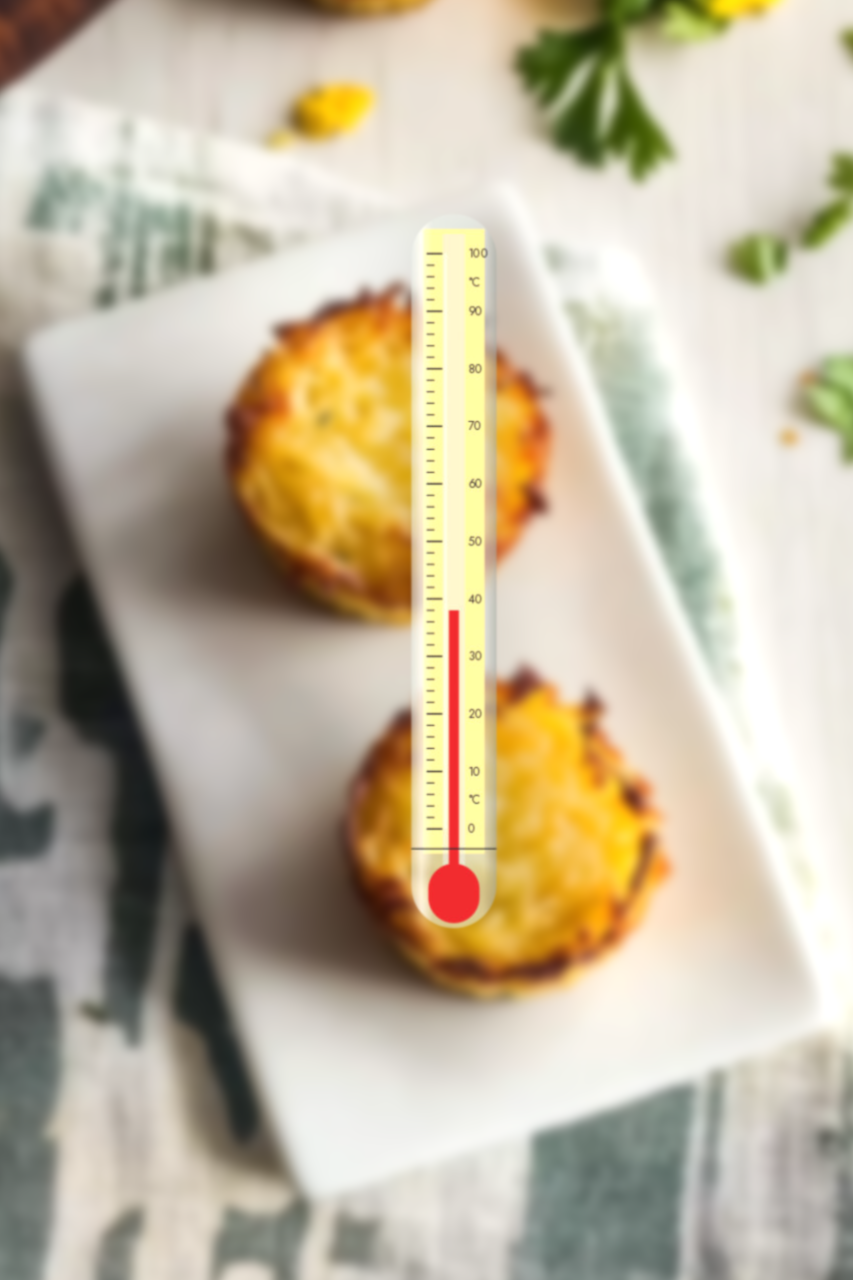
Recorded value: 38; °C
